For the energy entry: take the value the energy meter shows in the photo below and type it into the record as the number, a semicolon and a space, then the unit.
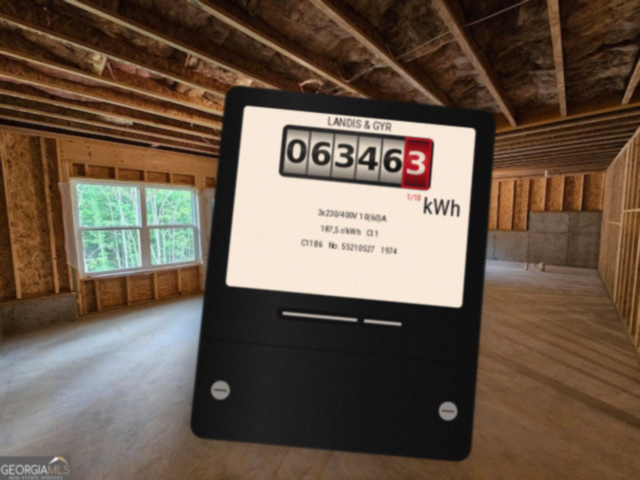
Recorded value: 6346.3; kWh
